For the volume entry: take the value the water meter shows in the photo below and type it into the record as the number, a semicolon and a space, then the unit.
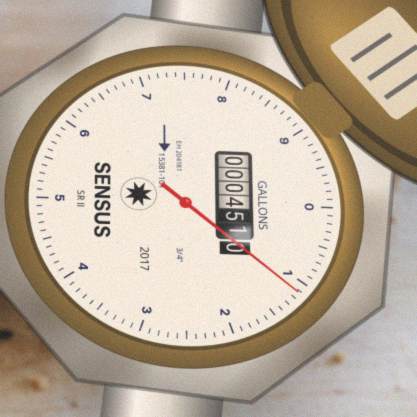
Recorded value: 4511.1; gal
